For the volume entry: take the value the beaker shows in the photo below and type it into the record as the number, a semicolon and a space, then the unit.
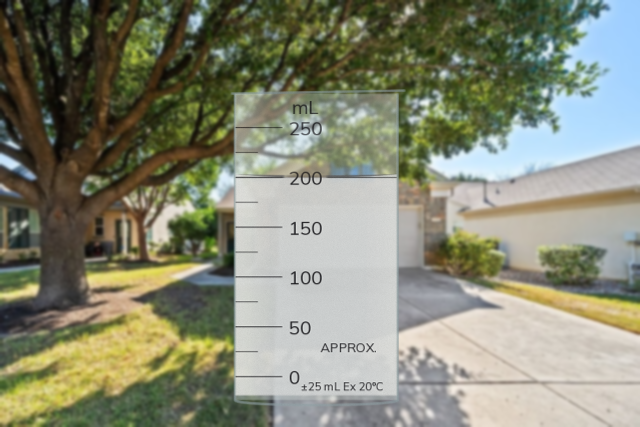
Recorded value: 200; mL
